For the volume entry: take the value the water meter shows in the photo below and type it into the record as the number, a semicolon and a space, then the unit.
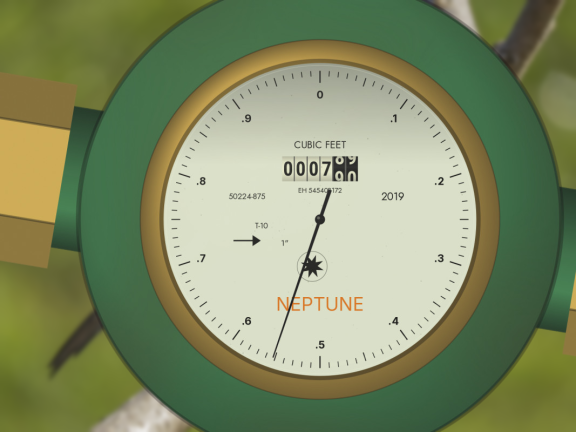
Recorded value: 789.55; ft³
